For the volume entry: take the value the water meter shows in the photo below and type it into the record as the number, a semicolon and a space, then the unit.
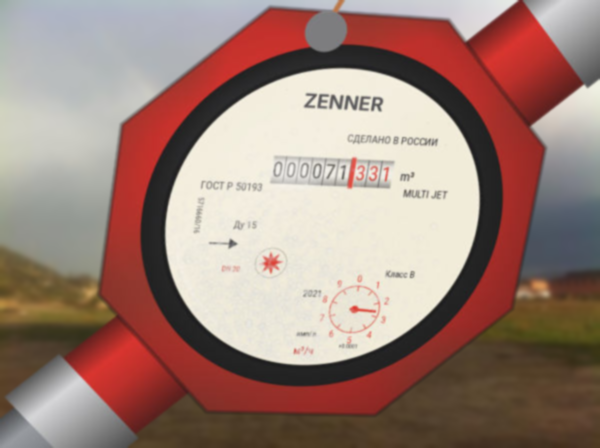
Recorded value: 71.3312; m³
